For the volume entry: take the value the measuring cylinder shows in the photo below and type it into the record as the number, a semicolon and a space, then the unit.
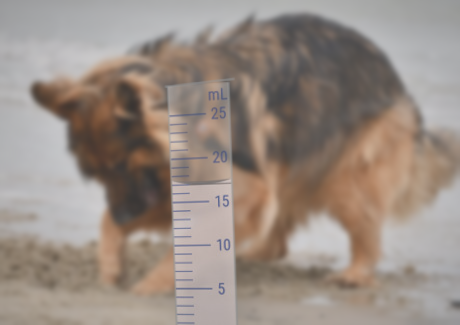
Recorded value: 17; mL
